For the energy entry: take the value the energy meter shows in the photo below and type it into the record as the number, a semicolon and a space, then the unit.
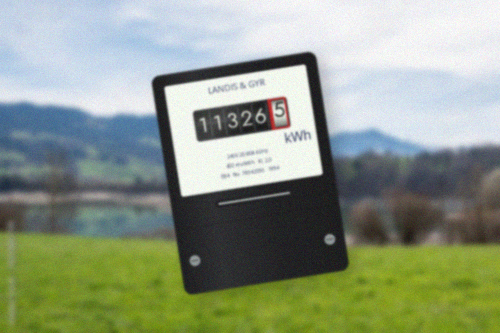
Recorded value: 11326.5; kWh
